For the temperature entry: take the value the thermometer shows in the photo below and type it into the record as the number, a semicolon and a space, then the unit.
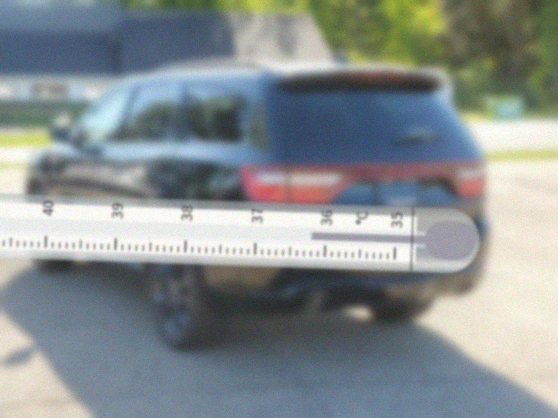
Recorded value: 36.2; °C
